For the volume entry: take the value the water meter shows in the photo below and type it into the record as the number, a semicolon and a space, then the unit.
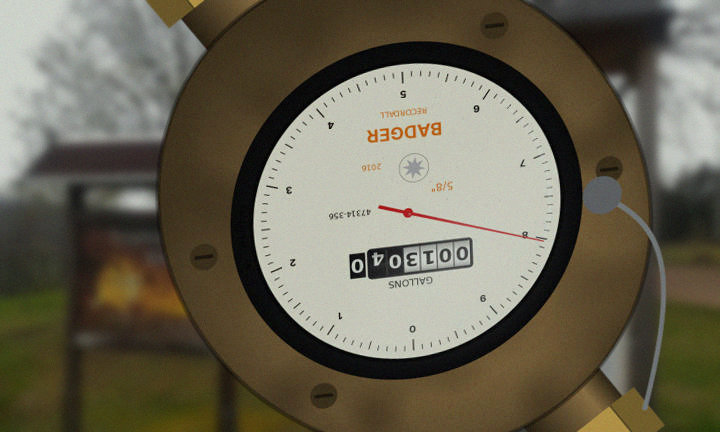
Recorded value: 13038.0; gal
